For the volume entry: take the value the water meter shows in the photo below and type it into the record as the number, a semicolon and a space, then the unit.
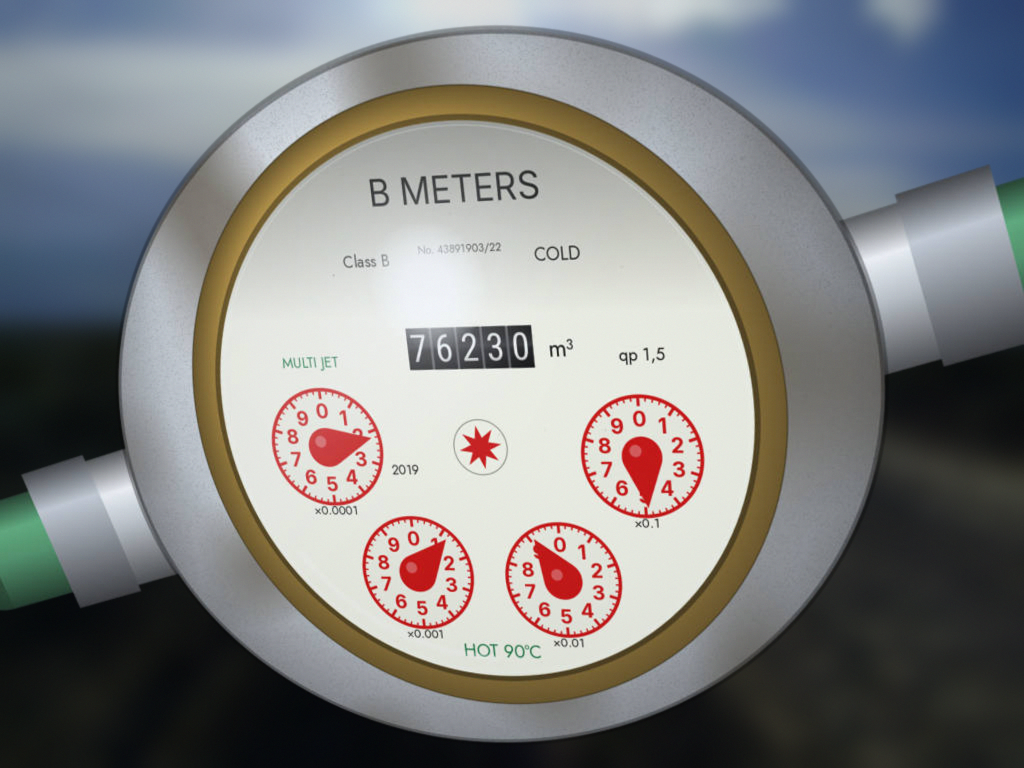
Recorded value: 76230.4912; m³
